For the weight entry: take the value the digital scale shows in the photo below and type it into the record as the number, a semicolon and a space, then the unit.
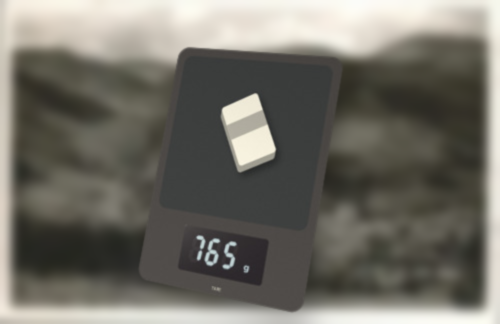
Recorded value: 765; g
